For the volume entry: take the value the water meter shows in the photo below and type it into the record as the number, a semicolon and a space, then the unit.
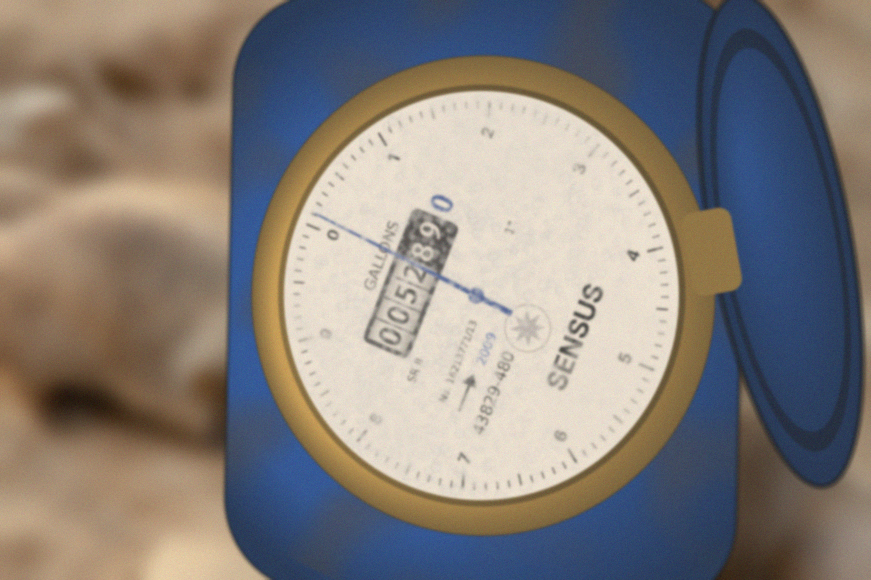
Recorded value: 52890.1; gal
